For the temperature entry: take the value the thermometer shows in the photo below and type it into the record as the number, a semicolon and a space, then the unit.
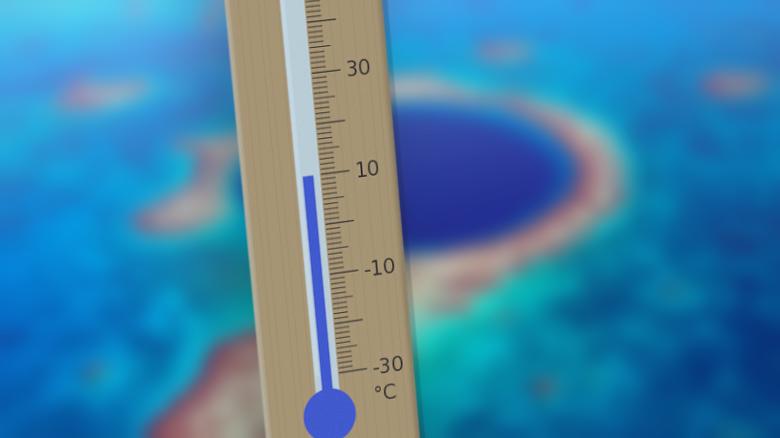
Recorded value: 10; °C
